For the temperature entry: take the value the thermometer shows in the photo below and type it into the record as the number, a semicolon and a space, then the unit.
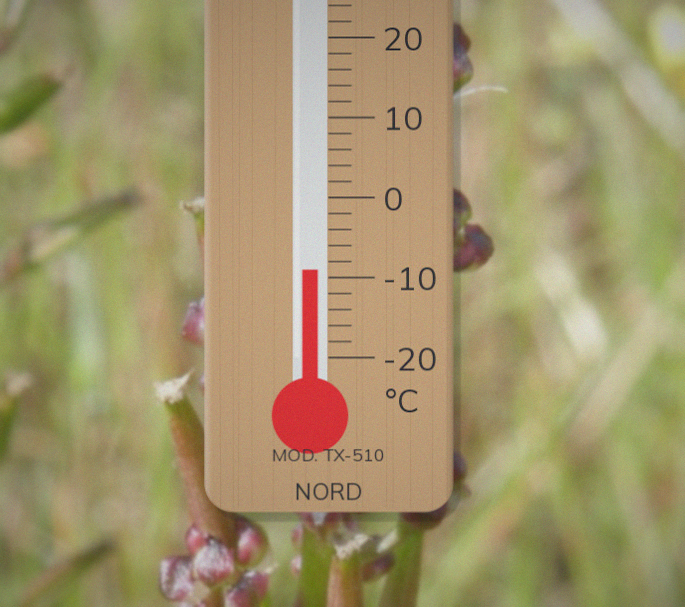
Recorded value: -9; °C
